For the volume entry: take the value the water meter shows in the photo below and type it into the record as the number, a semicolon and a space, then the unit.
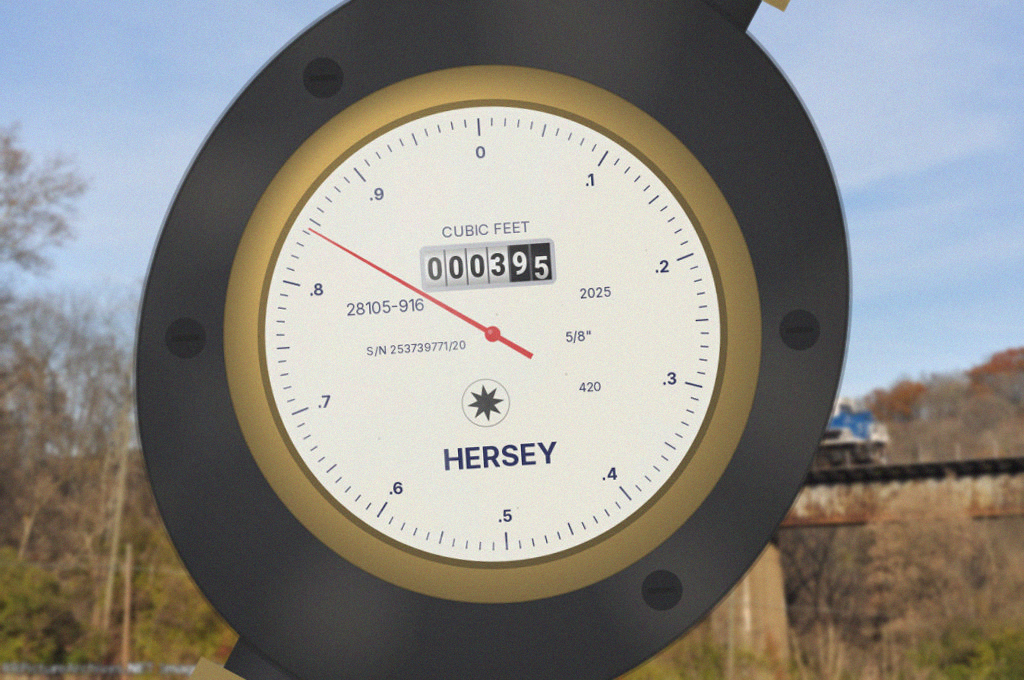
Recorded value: 394.84; ft³
